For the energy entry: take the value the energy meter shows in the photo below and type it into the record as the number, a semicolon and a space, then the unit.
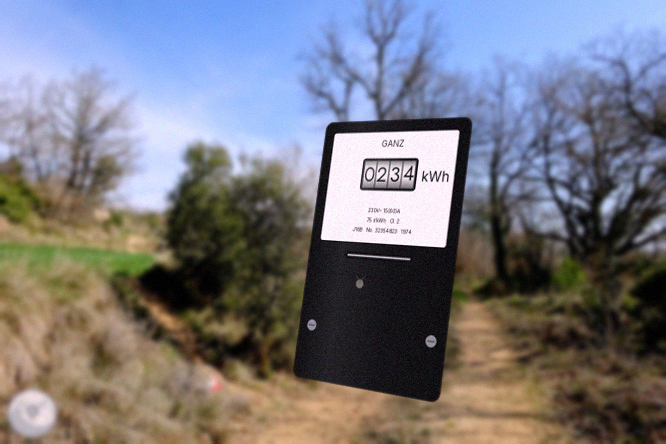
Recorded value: 234; kWh
